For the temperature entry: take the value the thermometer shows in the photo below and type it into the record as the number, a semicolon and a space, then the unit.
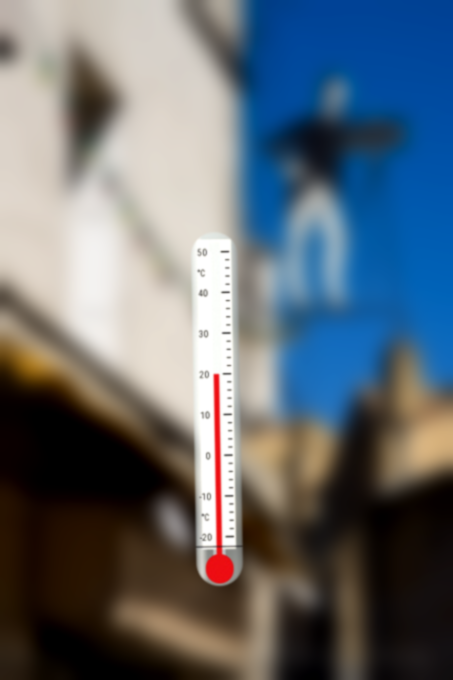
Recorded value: 20; °C
